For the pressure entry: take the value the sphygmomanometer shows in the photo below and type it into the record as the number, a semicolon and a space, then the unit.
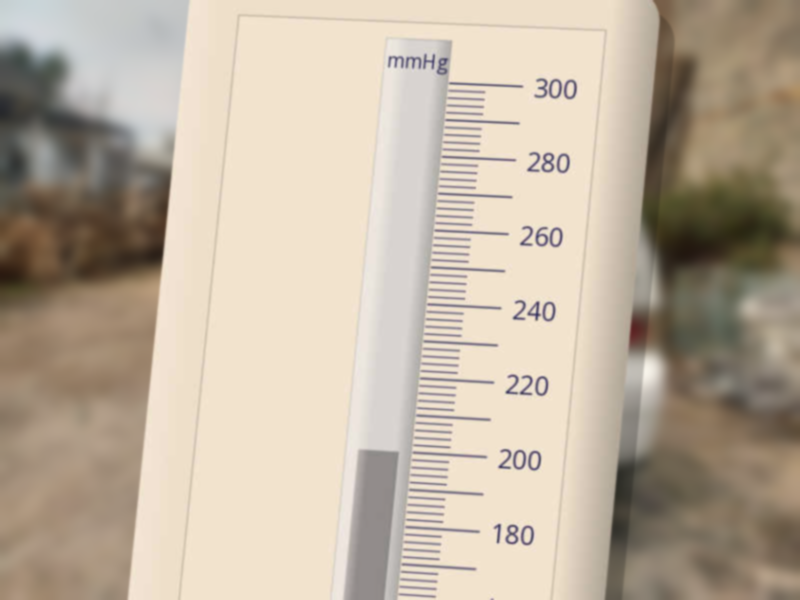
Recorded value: 200; mmHg
